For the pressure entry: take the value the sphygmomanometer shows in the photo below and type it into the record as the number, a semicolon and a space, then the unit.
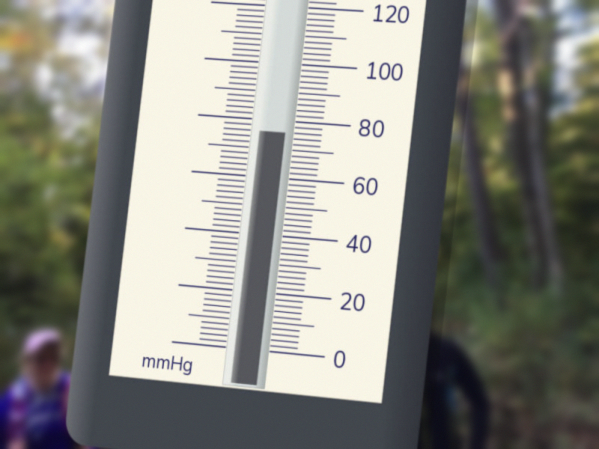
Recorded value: 76; mmHg
